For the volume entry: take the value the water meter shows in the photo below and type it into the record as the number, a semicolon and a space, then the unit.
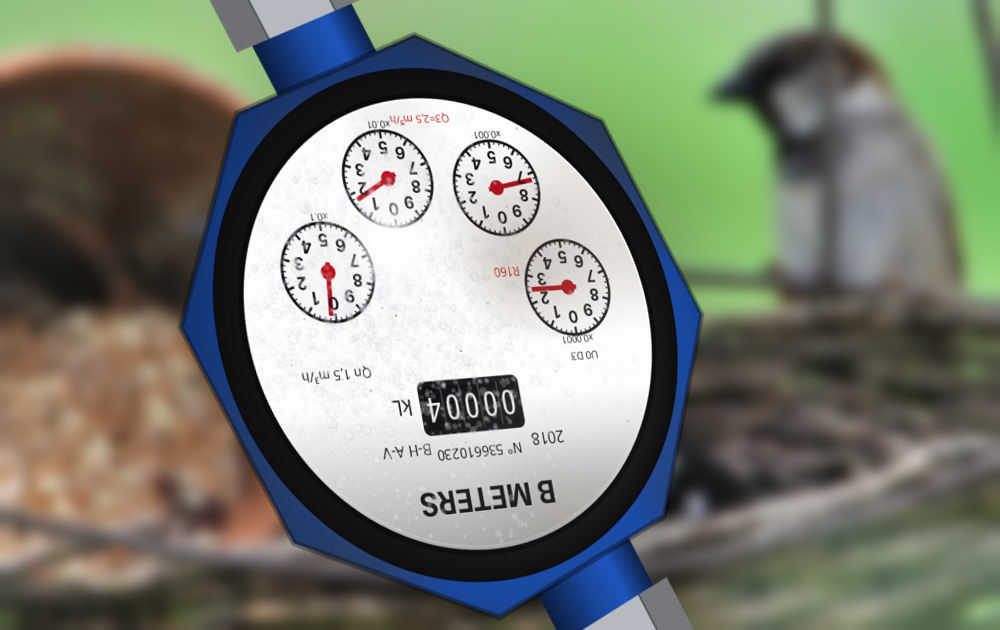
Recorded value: 4.0172; kL
